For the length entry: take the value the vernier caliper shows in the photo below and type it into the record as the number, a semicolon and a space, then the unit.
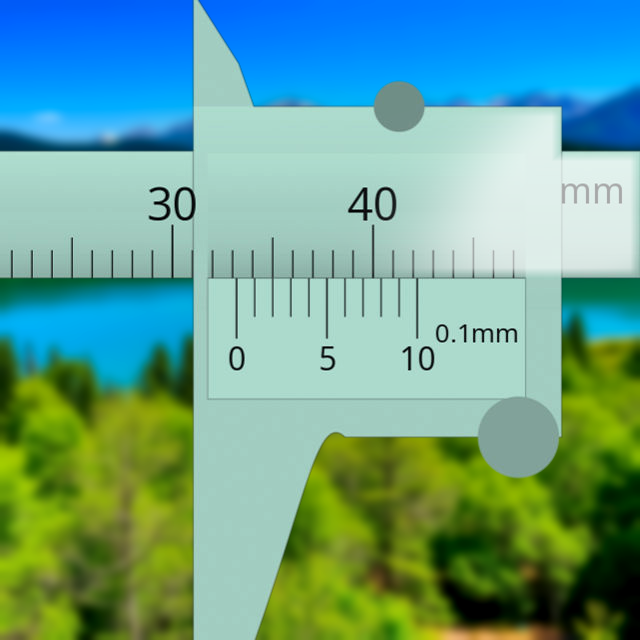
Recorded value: 33.2; mm
